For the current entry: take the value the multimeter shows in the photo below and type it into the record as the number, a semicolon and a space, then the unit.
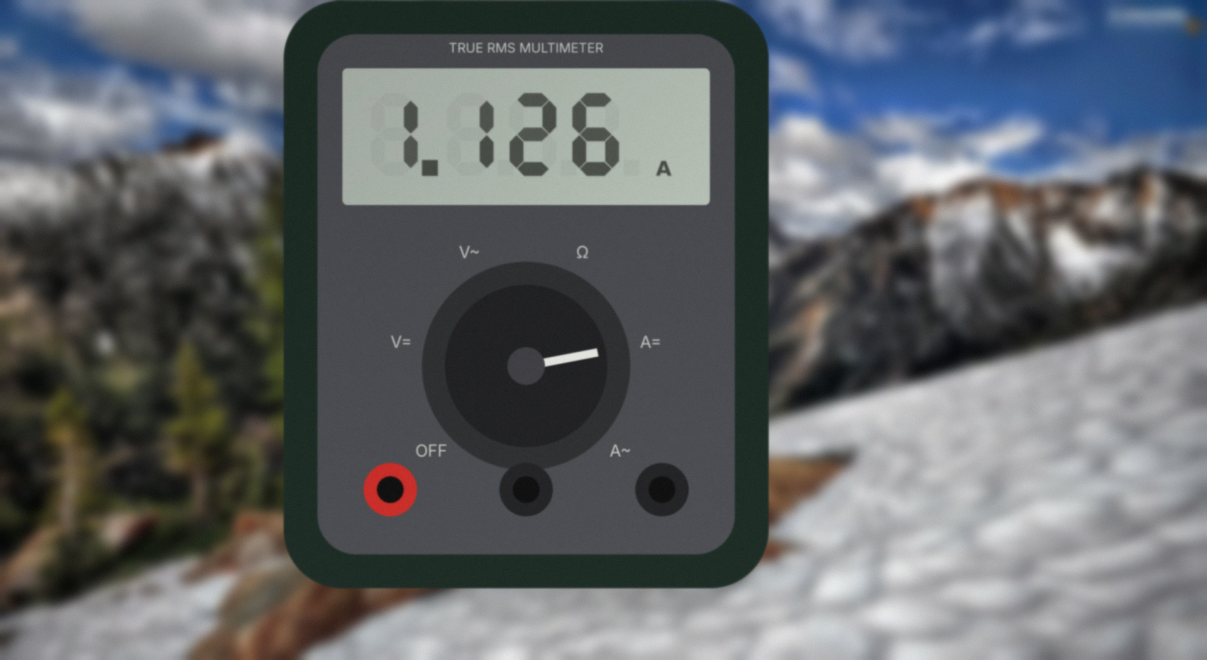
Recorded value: 1.126; A
